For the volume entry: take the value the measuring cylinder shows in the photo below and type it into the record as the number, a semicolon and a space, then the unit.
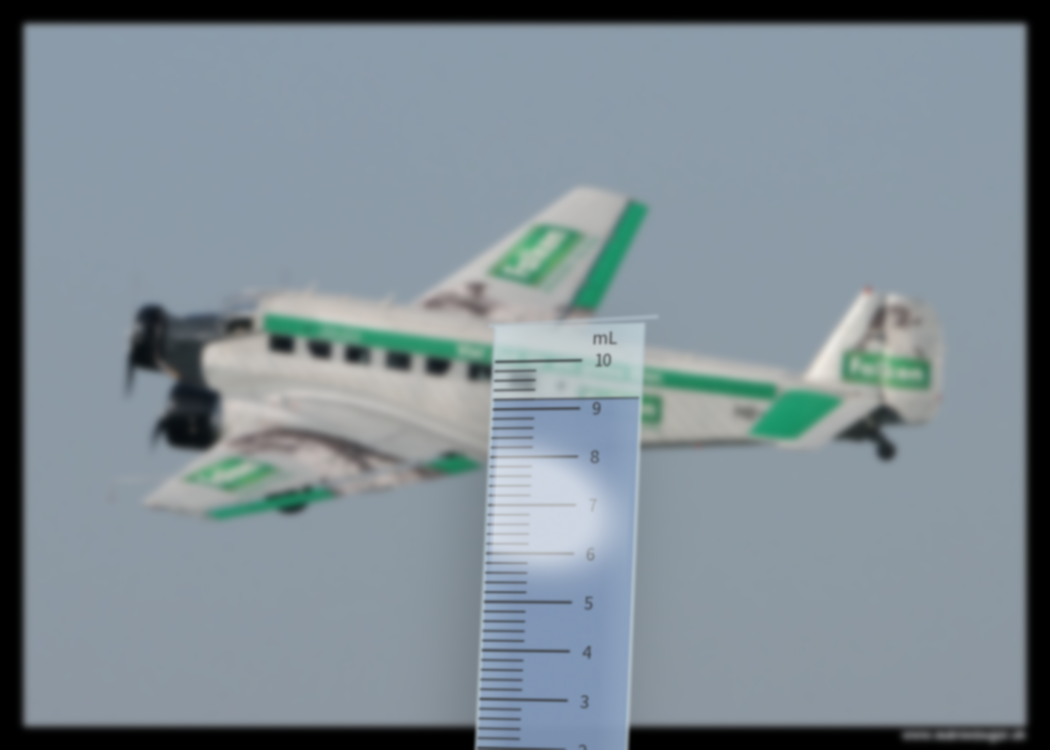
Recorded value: 9.2; mL
